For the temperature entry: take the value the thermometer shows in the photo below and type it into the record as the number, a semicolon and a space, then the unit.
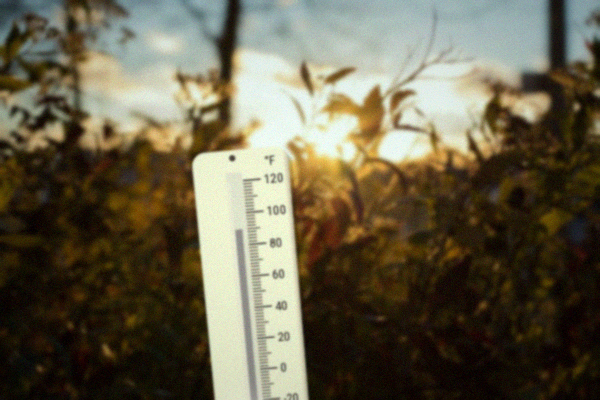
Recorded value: 90; °F
